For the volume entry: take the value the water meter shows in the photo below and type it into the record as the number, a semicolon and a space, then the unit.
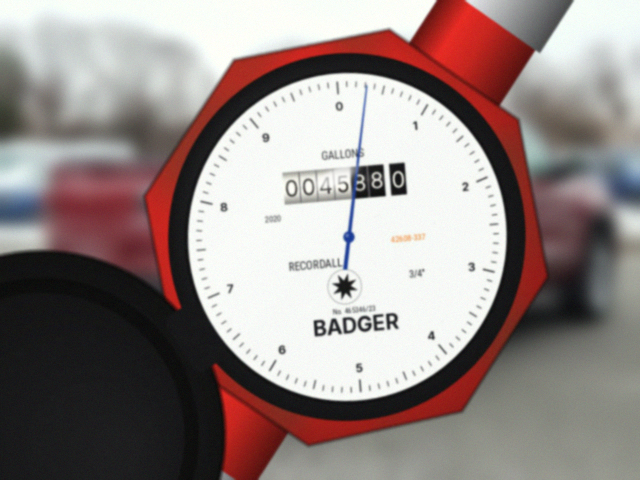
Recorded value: 45880.3; gal
